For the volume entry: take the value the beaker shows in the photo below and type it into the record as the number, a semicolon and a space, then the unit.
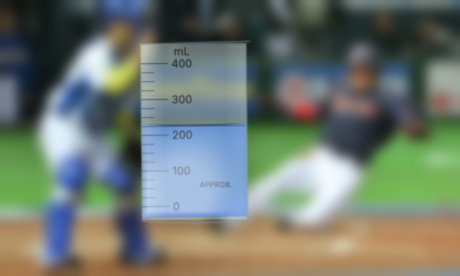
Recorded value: 225; mL
